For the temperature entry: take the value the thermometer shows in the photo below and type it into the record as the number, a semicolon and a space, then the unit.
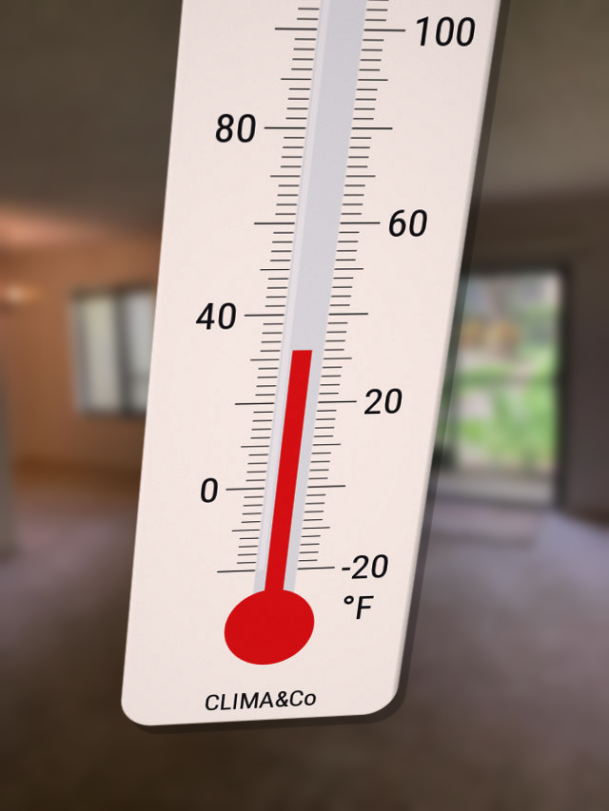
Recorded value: 32; °F
